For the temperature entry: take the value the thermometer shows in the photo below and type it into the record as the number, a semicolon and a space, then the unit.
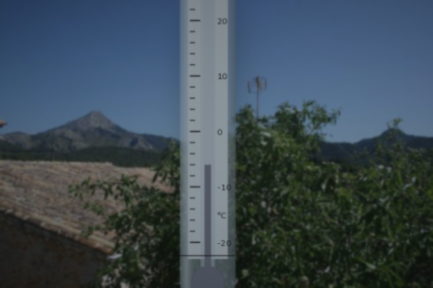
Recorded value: -6; °C
